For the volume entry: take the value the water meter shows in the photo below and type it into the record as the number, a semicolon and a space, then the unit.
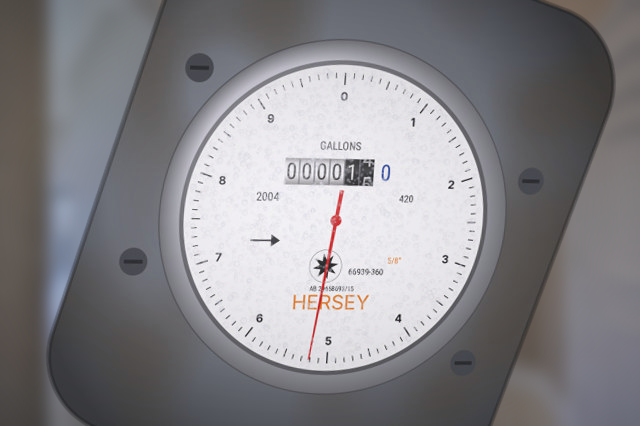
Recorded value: 145.2; gal
